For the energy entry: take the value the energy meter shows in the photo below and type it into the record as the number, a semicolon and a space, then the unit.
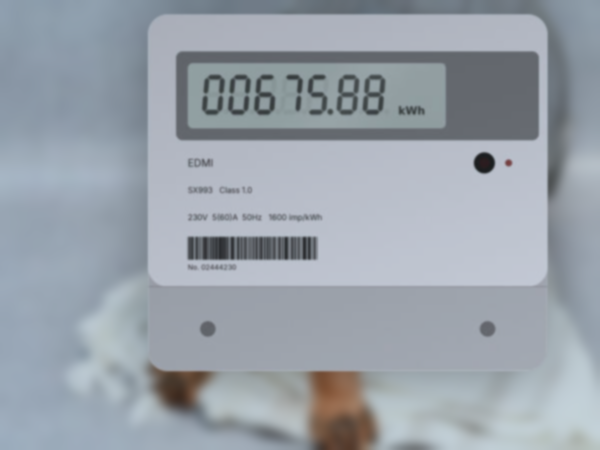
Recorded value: 675.88; kWh
